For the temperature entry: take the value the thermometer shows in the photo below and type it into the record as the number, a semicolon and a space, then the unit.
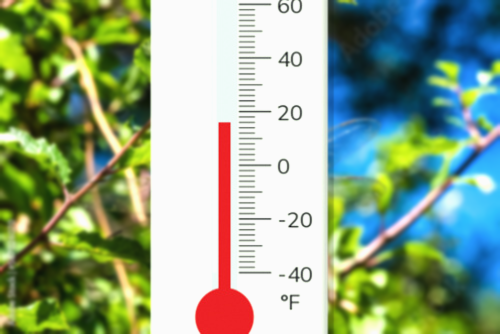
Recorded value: 16; °F
